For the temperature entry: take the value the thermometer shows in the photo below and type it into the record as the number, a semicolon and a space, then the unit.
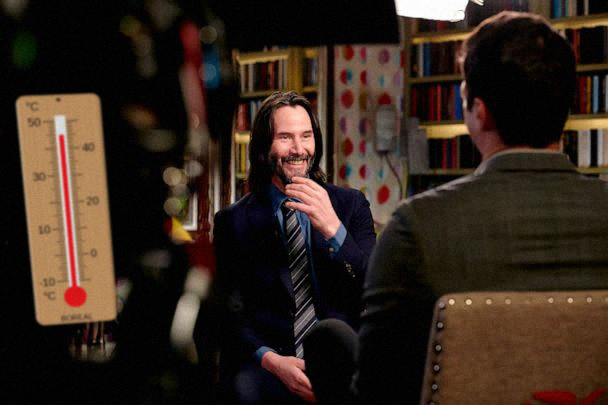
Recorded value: 45; °C
